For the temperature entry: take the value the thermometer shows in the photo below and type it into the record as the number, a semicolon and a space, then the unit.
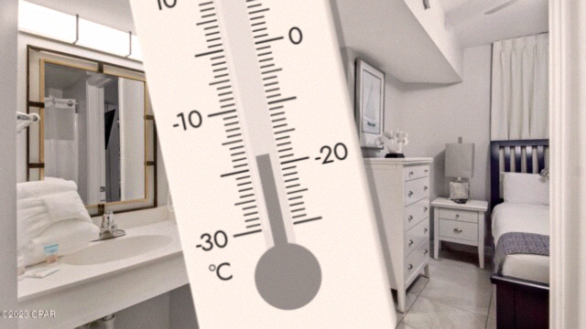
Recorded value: -18; °C
